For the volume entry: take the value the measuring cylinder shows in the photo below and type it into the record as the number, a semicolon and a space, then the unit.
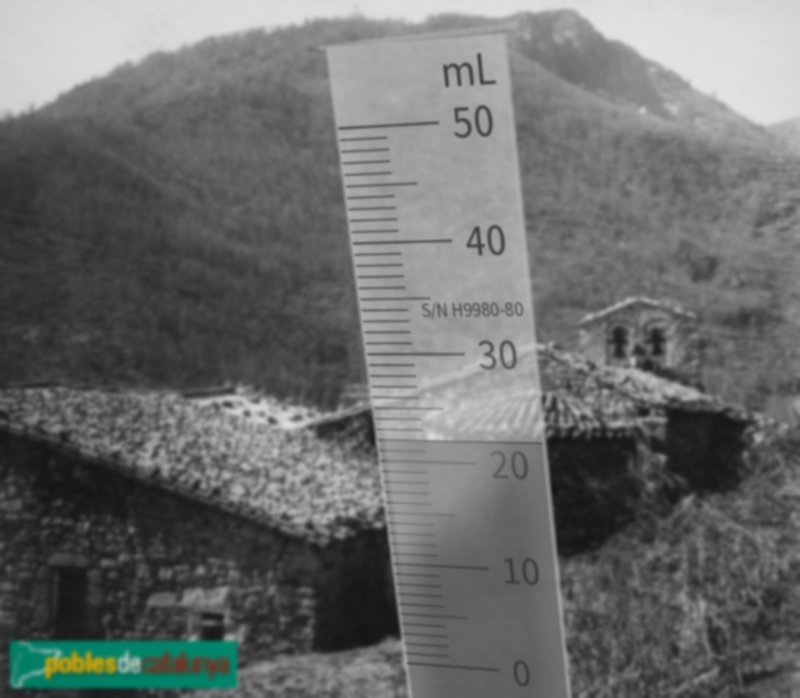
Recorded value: 22; mL
